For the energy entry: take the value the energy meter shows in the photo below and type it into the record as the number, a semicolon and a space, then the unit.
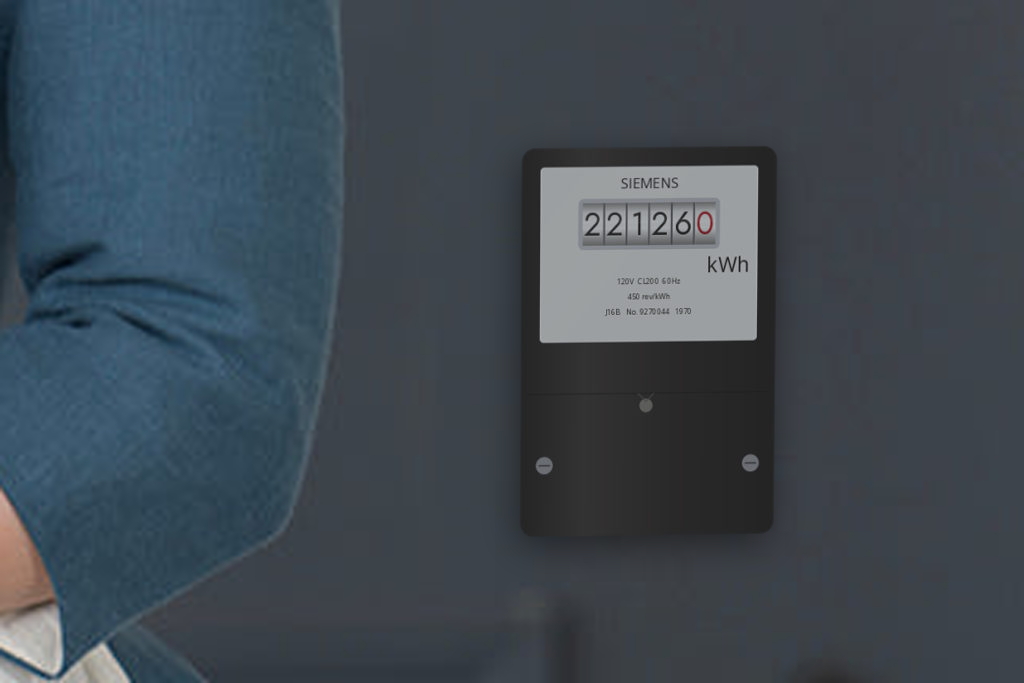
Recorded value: 22126.0; kWh
